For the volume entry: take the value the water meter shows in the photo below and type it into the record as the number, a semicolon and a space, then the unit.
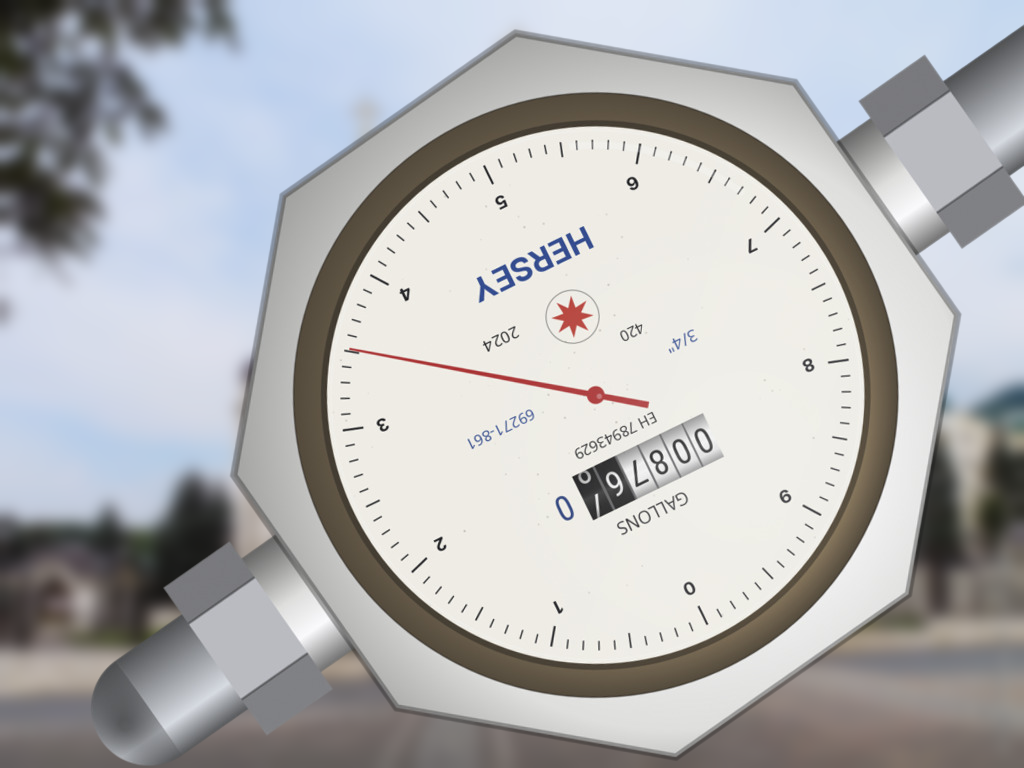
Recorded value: 87673.5; gal
